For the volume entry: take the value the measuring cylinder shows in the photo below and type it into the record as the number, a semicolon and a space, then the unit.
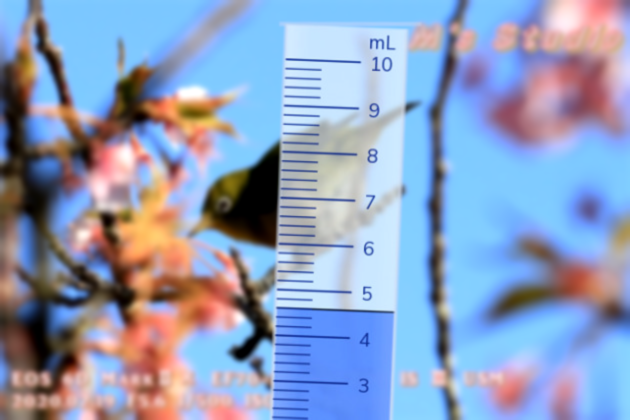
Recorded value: 4.6; mL
